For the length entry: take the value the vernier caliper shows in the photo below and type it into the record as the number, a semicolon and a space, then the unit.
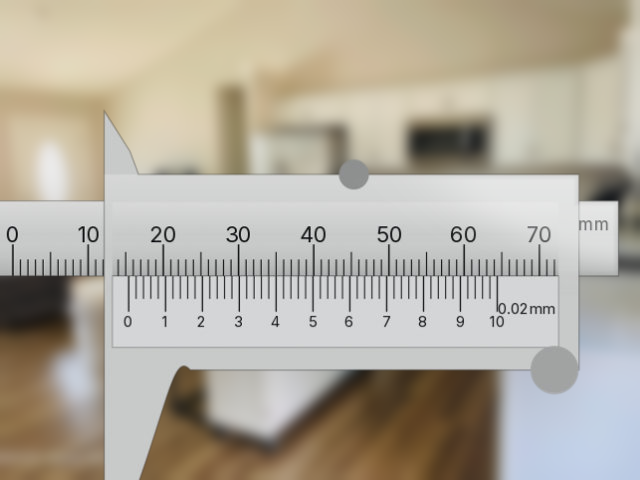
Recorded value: 15.4; mm
